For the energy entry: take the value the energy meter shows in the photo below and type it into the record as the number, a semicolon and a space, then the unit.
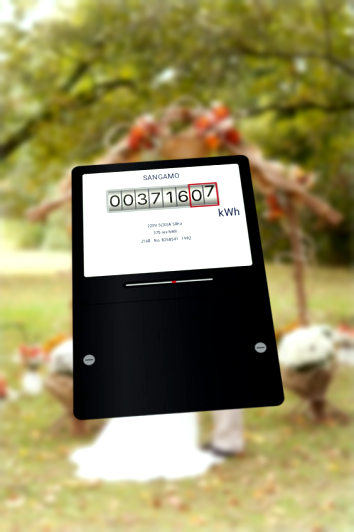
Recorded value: 3716.07; kWh
